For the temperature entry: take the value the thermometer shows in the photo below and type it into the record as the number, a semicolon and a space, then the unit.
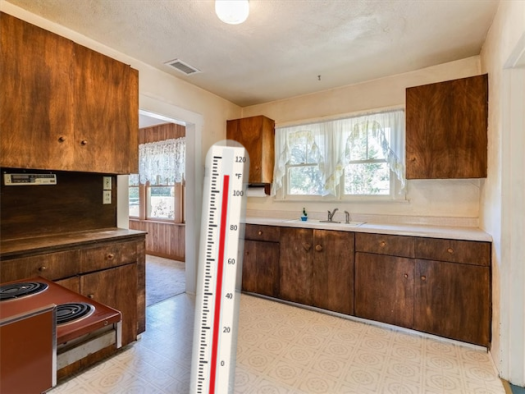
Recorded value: 110; °F
